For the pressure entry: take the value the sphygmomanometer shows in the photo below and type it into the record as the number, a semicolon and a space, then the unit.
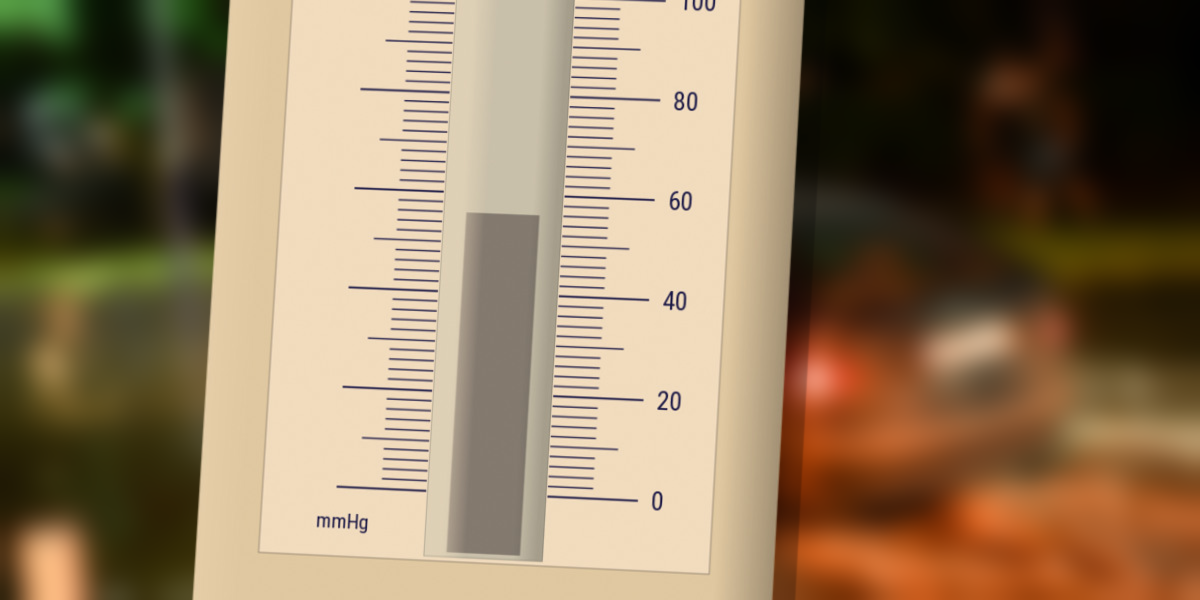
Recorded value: 56; mmHg
